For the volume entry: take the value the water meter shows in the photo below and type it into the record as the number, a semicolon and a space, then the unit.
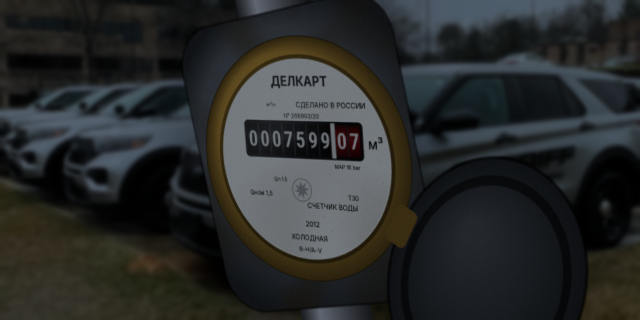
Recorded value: 7599.07; m³
